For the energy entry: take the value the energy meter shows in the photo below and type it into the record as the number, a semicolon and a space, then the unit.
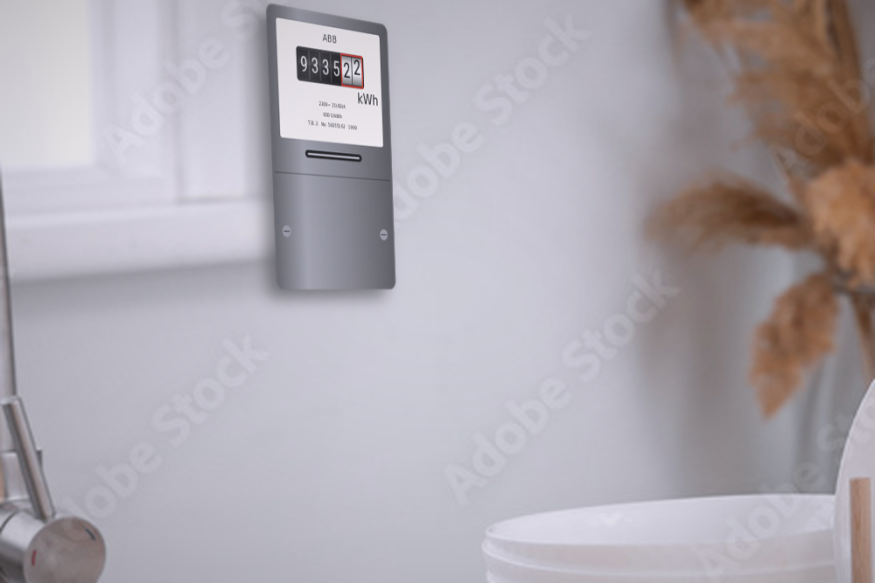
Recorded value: 9335.22; kWh
